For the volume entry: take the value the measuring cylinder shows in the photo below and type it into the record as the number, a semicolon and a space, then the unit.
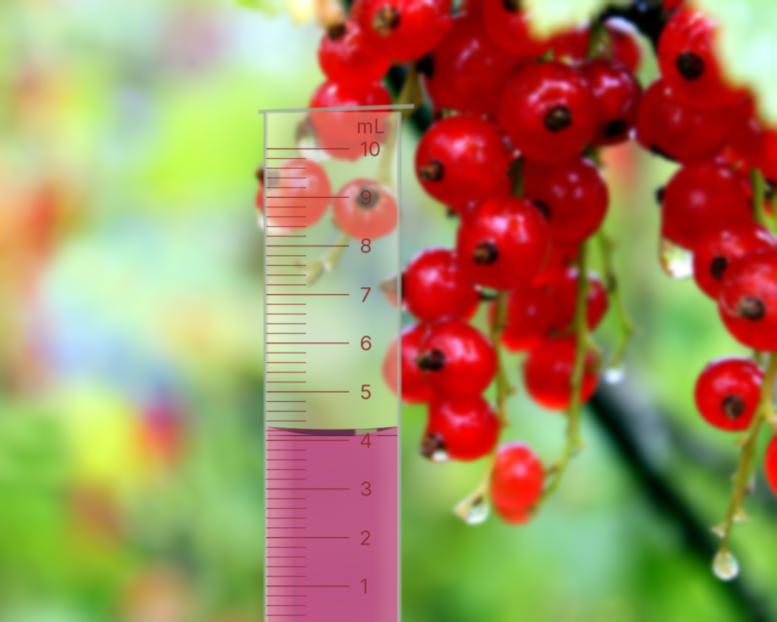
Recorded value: 4.1; mL
